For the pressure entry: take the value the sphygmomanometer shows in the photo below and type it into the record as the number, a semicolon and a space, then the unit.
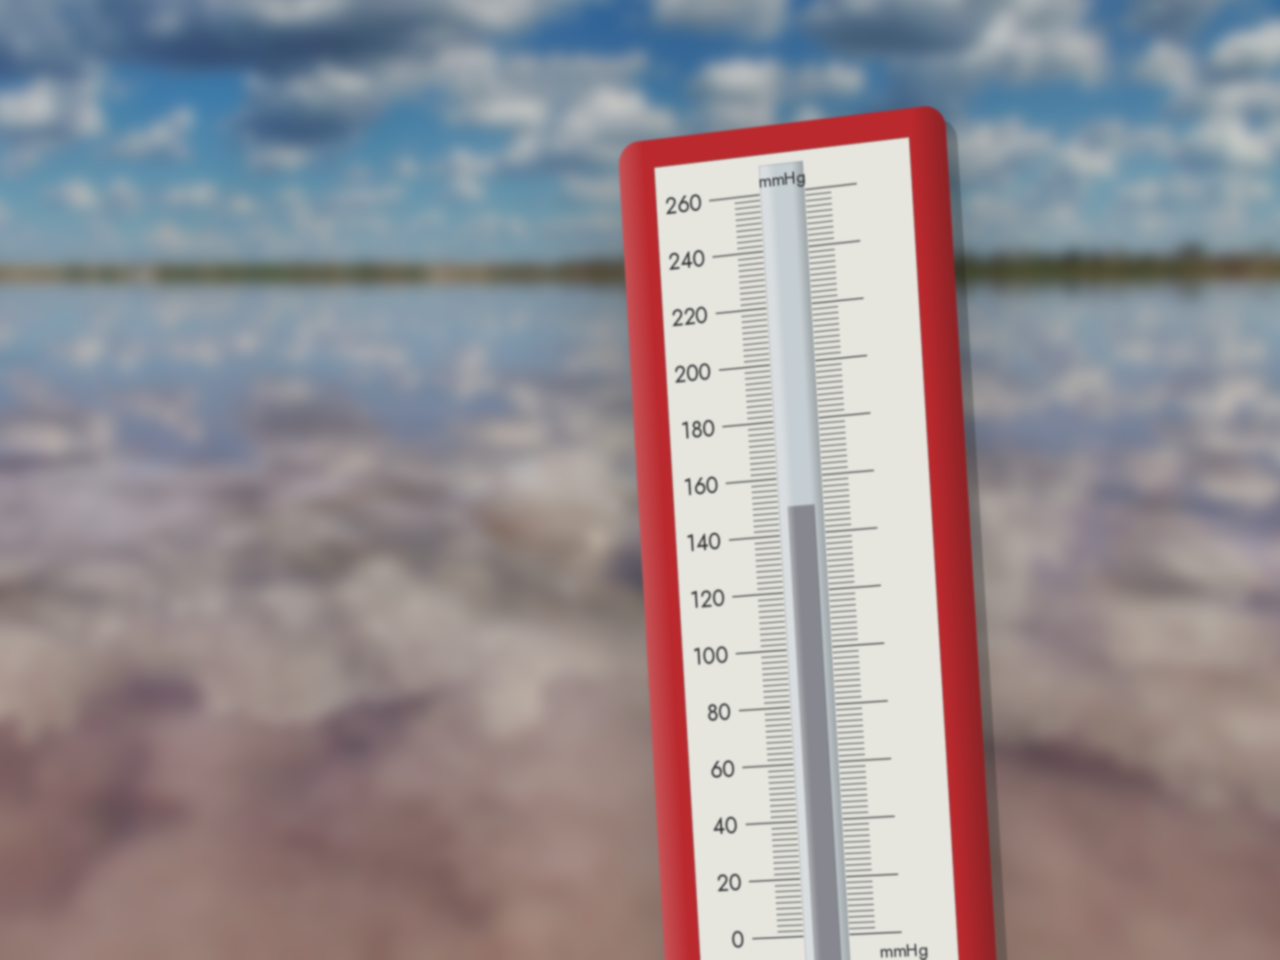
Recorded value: 150; mmHg
